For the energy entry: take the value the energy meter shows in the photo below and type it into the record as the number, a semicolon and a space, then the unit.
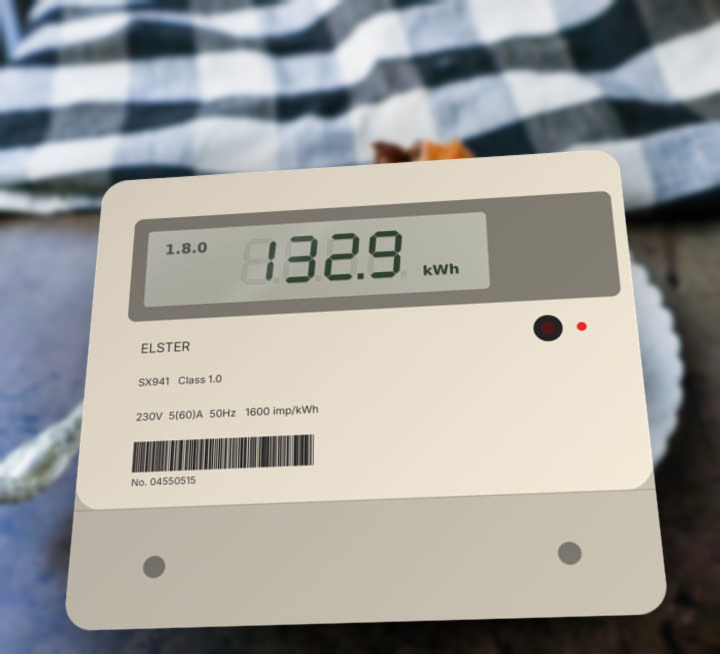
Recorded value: 132.9; kWh
